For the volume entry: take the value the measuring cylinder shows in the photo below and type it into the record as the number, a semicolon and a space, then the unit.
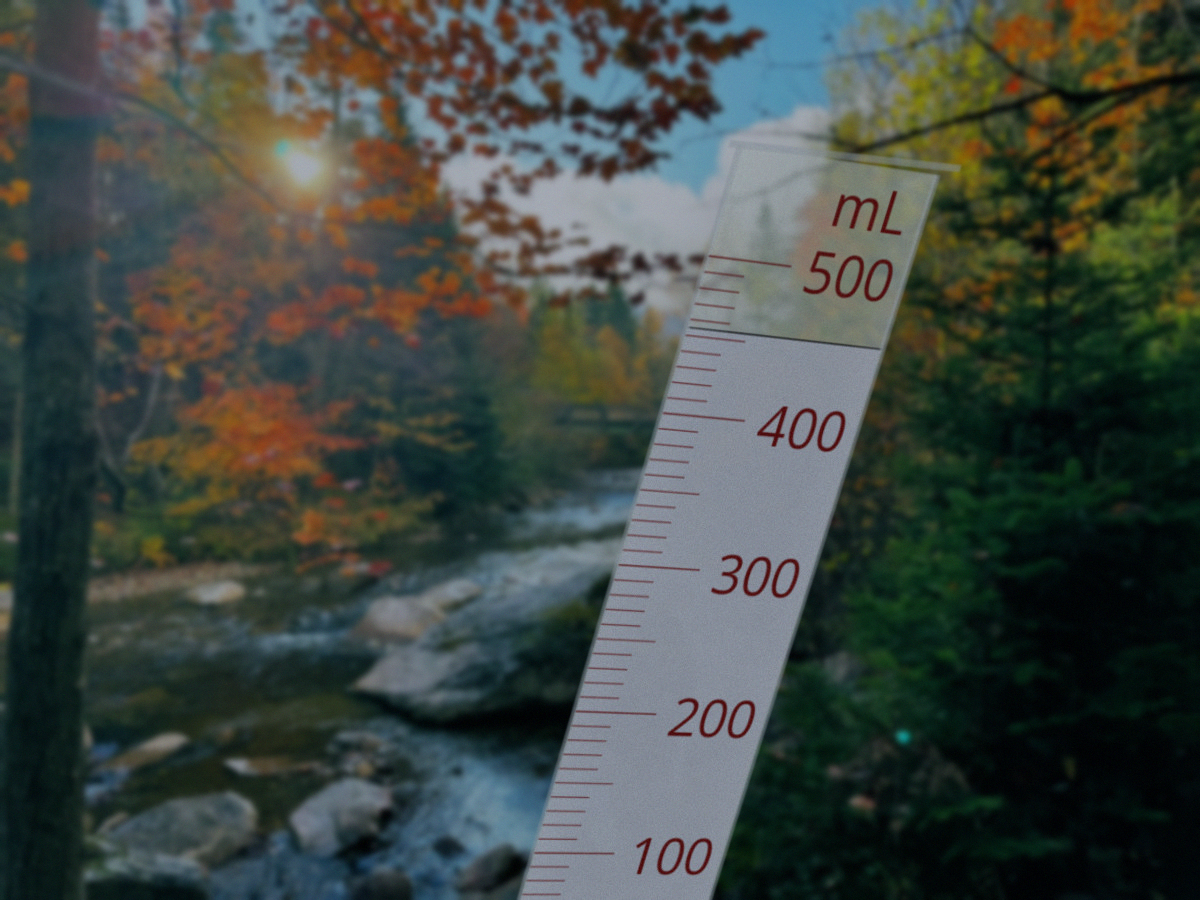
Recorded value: 455; mL
